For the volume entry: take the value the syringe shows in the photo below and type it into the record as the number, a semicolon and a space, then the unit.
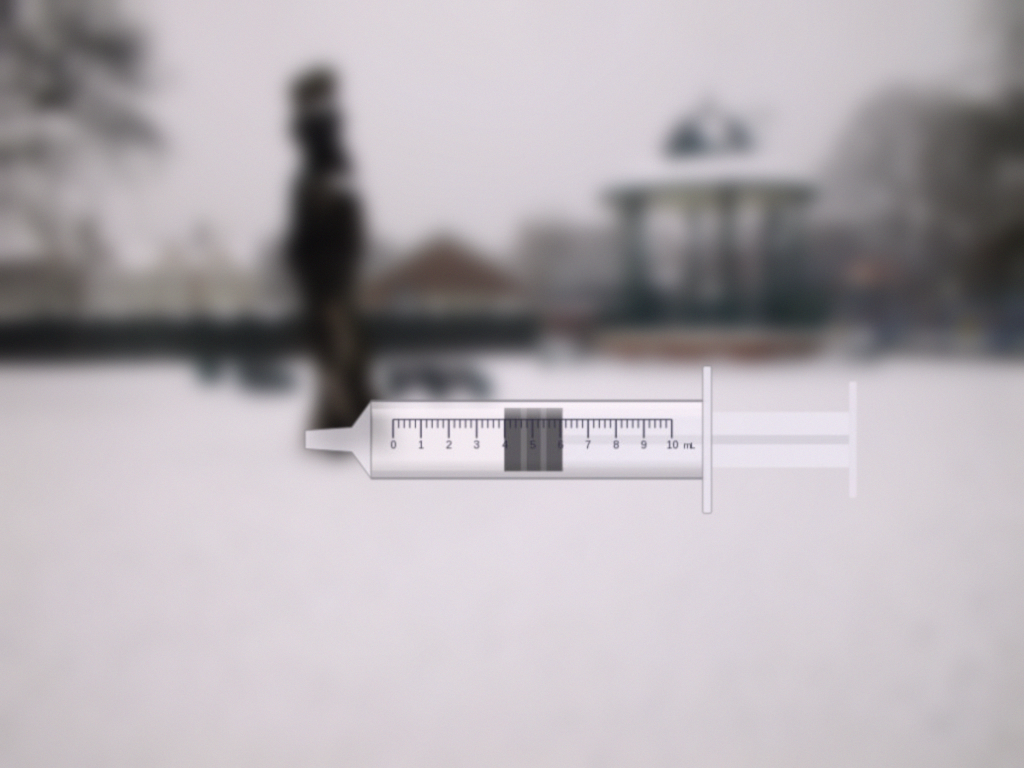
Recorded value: 4; mL
